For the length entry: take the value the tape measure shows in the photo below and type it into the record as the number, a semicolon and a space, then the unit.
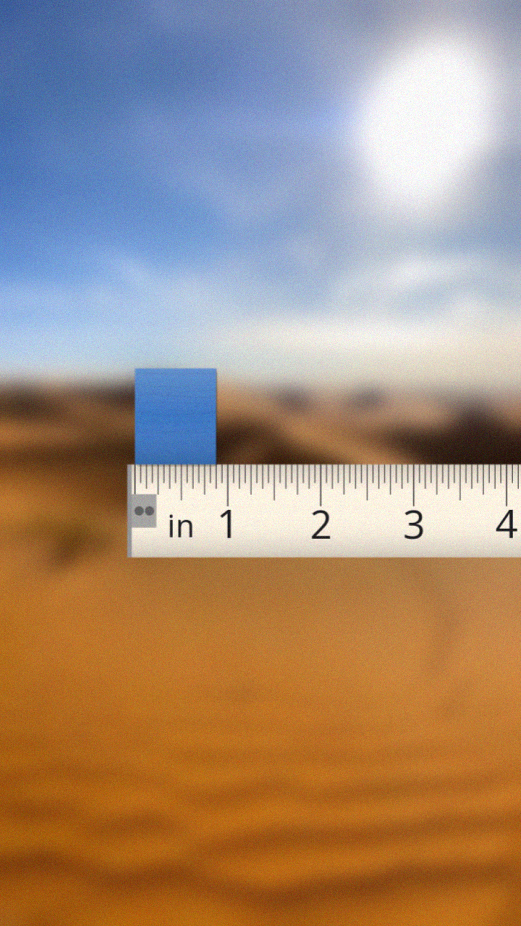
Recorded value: 0.875; in
